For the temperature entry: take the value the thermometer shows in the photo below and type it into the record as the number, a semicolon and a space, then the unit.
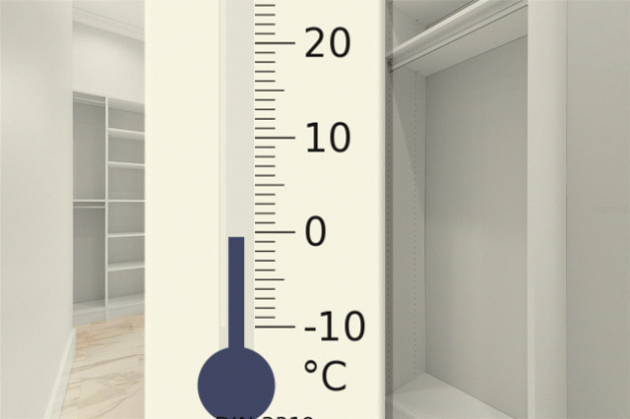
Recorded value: -0.5; °C
